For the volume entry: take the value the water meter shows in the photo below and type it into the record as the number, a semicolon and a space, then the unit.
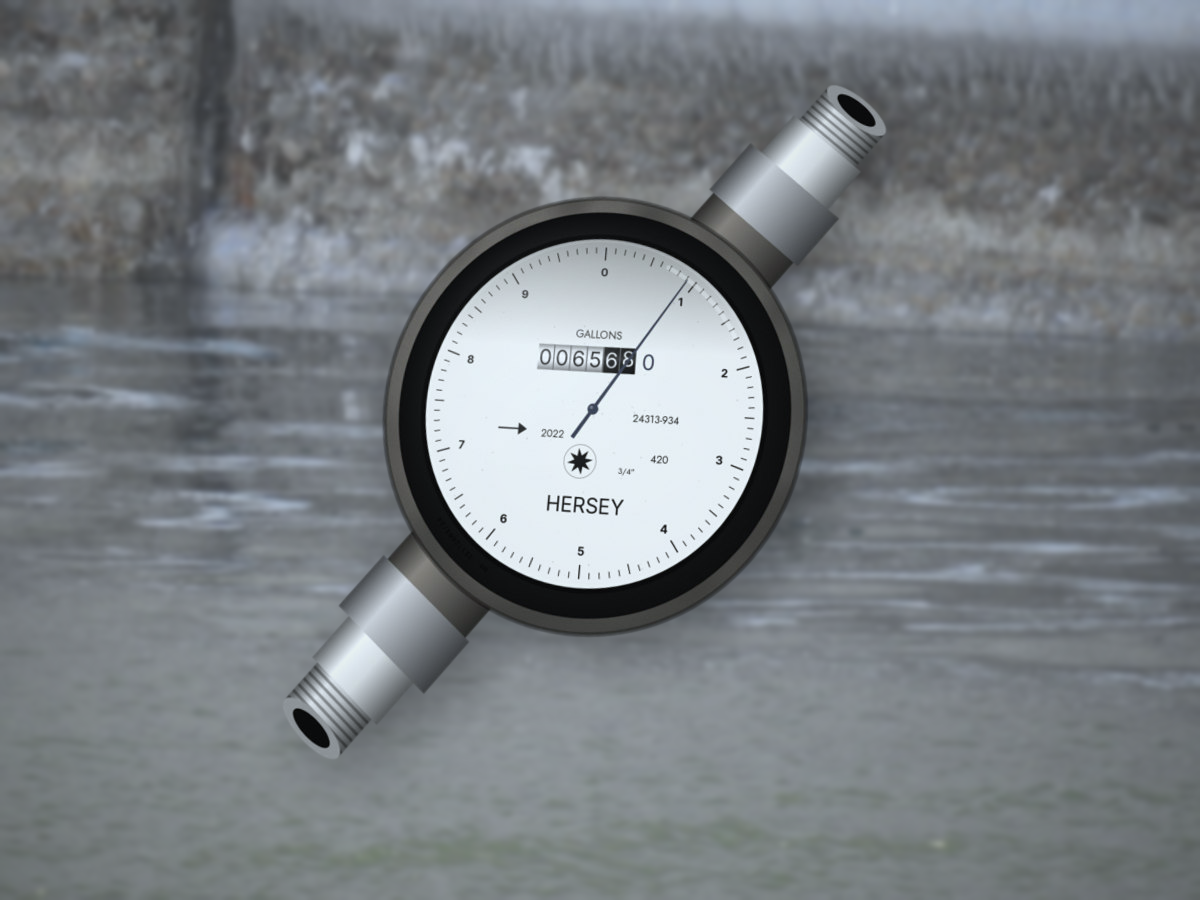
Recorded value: 65680.9; gal
